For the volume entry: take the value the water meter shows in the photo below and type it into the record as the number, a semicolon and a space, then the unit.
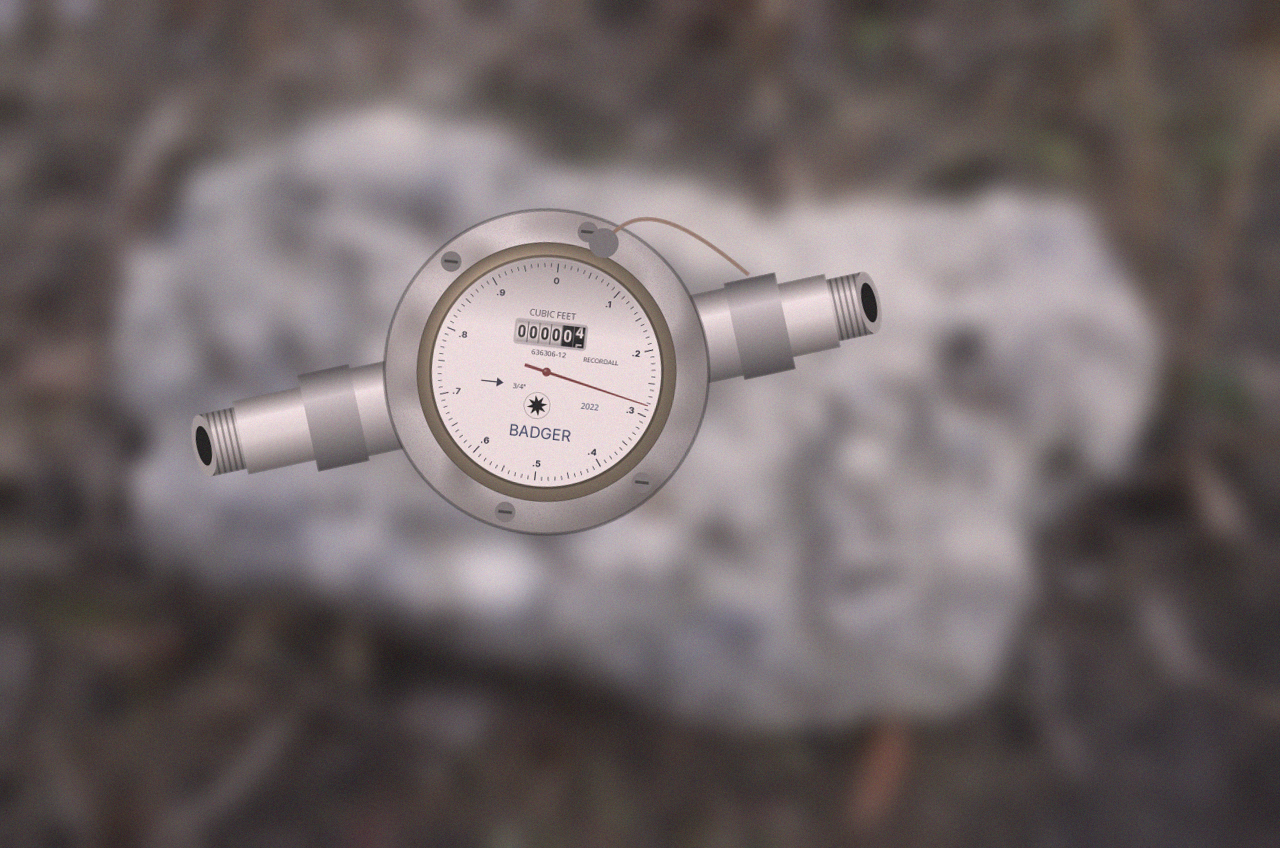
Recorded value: 4.28; ft³
